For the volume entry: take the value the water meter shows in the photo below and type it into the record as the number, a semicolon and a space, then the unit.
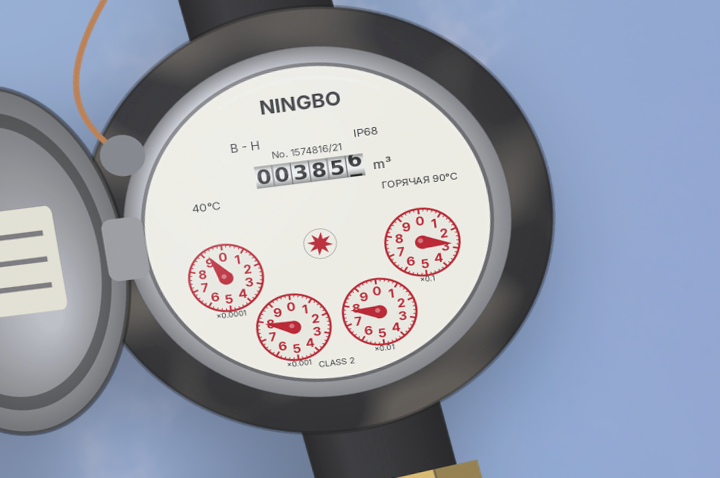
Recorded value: 3856.2779; m³
